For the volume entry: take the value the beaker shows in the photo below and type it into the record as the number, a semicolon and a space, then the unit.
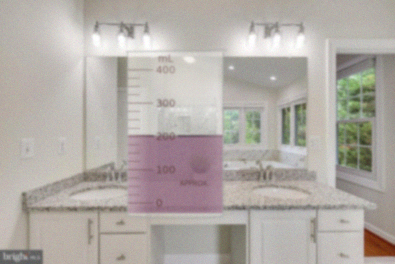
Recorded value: 200; mL
